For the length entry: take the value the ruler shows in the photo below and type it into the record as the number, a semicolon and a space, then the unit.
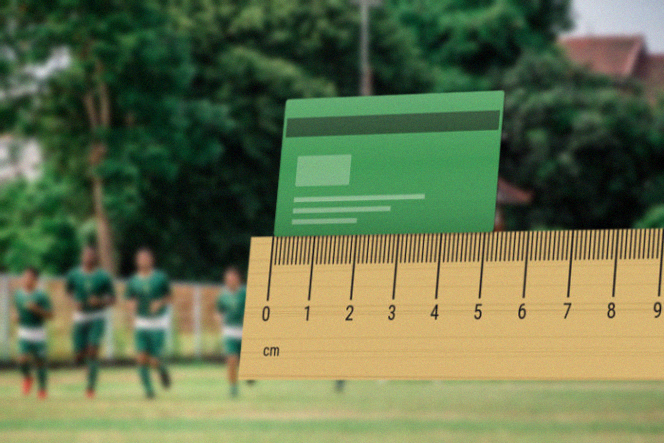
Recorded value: 5.2; cm
